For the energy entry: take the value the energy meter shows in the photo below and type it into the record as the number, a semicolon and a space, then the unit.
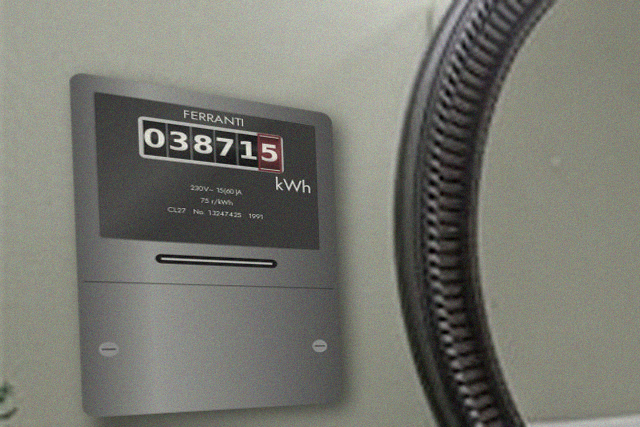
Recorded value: 3871.5; kWh
